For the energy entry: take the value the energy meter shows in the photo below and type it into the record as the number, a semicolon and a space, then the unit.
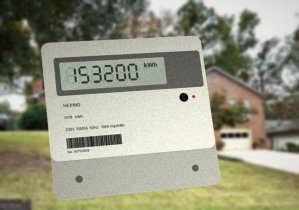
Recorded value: 153200; kWh
